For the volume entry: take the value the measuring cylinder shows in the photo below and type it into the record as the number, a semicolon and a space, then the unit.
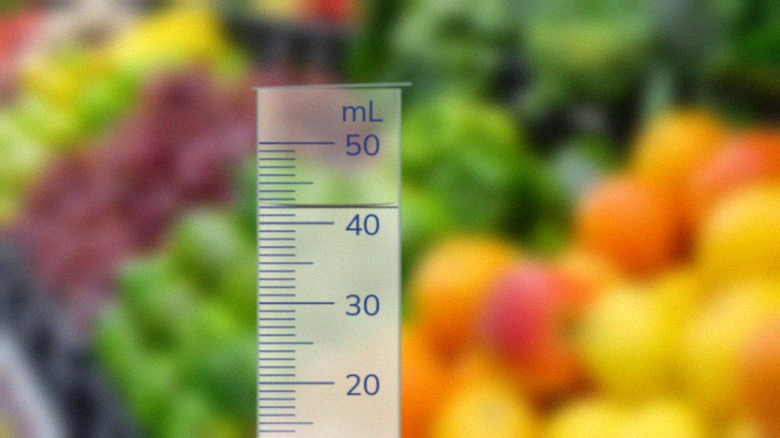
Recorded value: 42; mL
